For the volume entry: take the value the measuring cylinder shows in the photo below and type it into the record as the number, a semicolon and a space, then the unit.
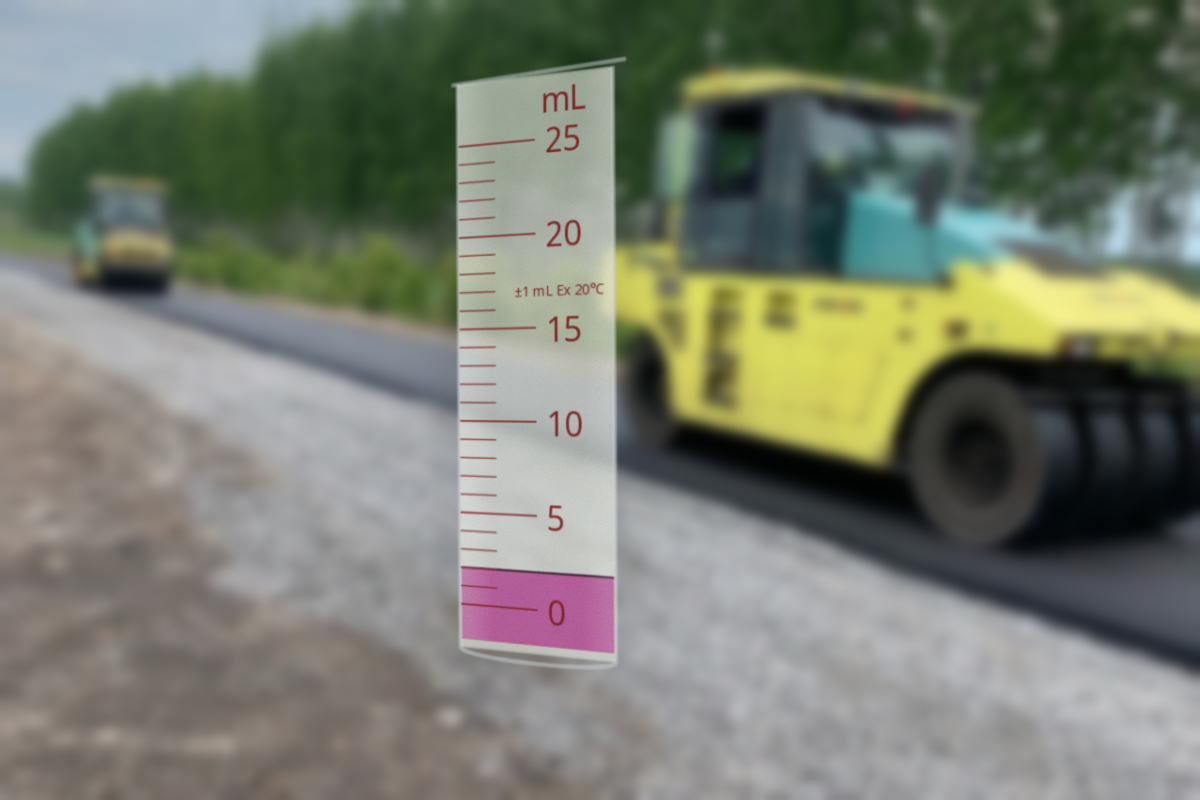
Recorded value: 2; mL
